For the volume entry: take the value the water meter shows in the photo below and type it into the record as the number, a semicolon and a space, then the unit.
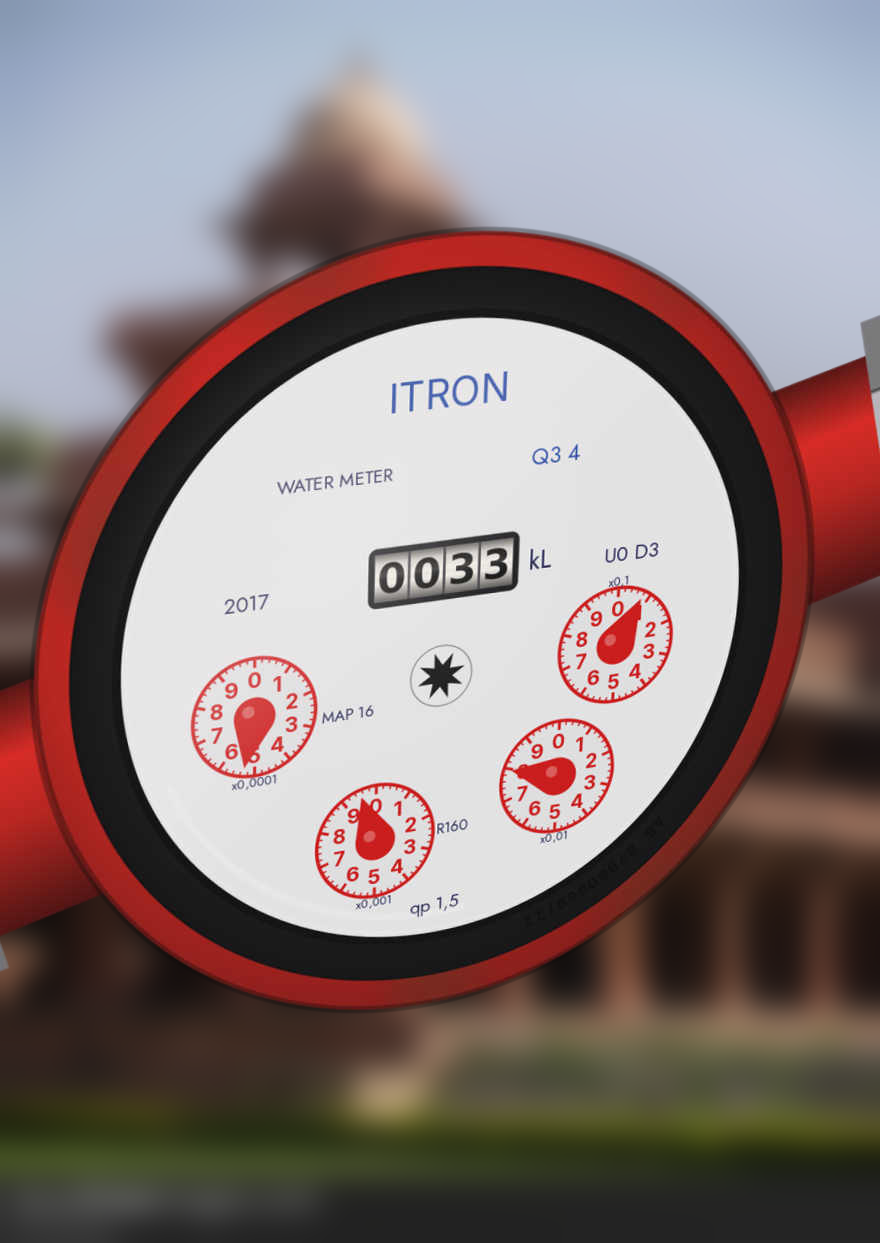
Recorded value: 33.0795; kL
